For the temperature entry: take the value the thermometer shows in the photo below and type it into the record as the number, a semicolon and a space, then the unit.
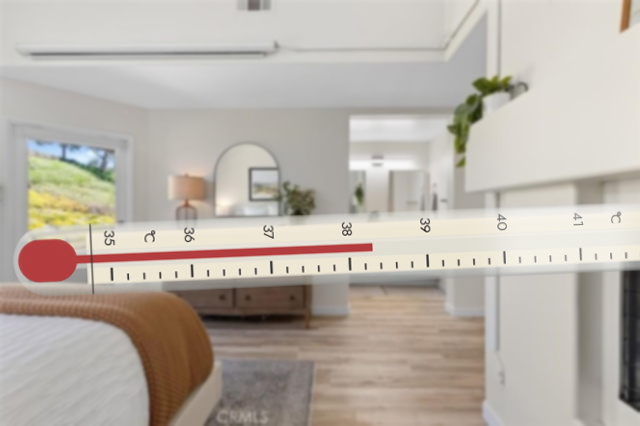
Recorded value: 38.3; °C
